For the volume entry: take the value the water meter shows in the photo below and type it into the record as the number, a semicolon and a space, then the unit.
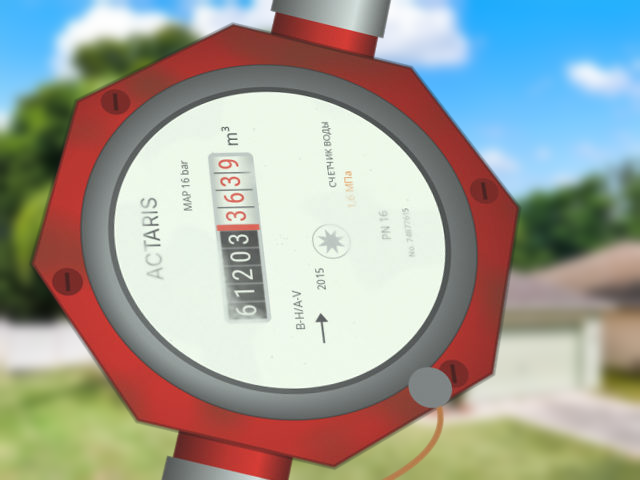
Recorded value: 61203.3639; m³
